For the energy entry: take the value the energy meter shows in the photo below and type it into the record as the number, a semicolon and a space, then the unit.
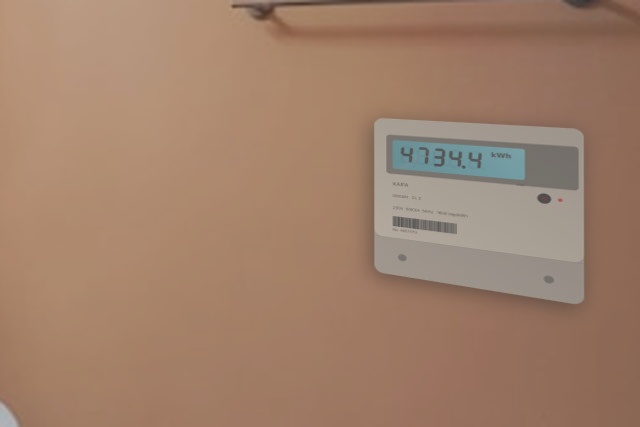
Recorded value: 4734.4; kWh
